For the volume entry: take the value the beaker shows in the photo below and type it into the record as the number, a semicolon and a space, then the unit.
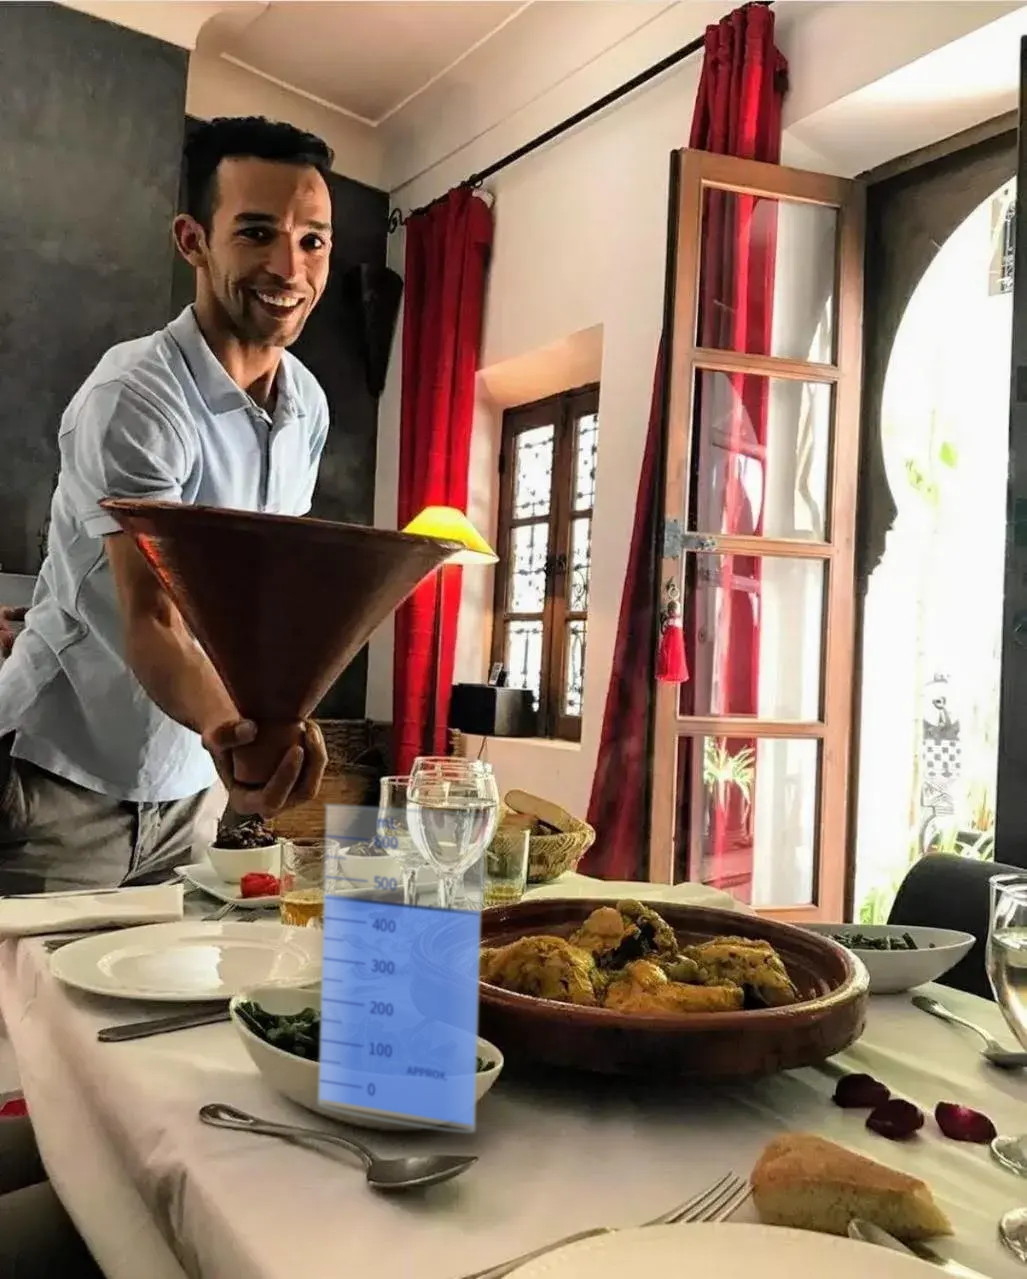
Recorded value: 450; mL
